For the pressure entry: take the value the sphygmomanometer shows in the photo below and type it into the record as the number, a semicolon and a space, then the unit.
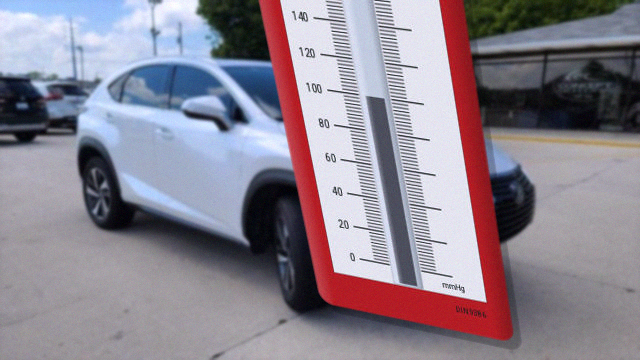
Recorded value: 100; mmHg
